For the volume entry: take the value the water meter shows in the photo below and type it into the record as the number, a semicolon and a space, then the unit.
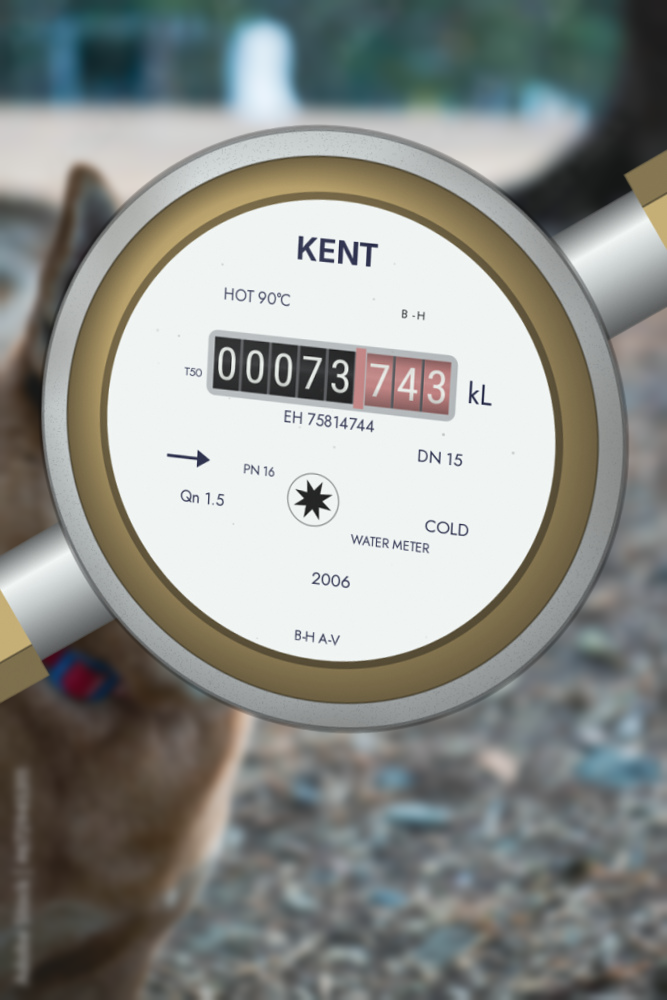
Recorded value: 73.743; kL
